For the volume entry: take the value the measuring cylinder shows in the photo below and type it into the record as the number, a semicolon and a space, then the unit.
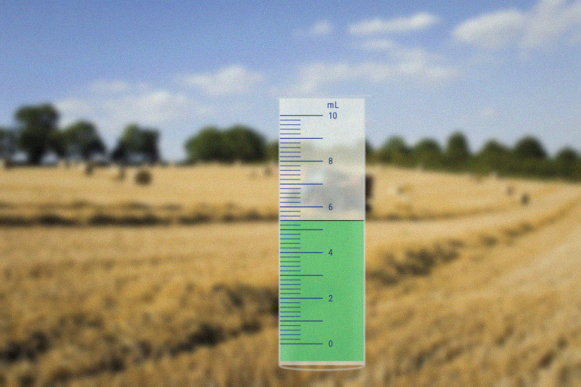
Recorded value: 5.4; mL
